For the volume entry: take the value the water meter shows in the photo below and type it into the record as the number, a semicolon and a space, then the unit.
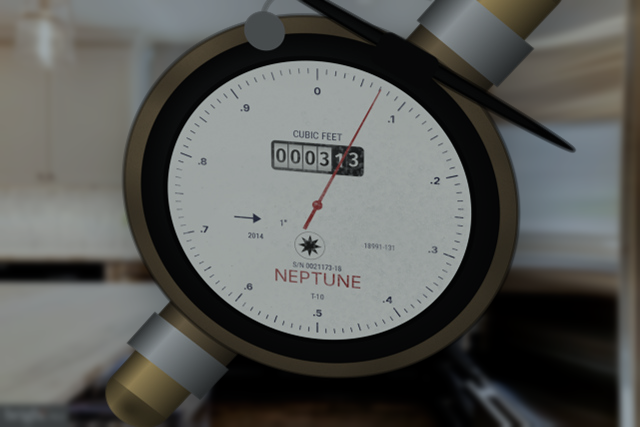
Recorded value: 313.07; ft³
